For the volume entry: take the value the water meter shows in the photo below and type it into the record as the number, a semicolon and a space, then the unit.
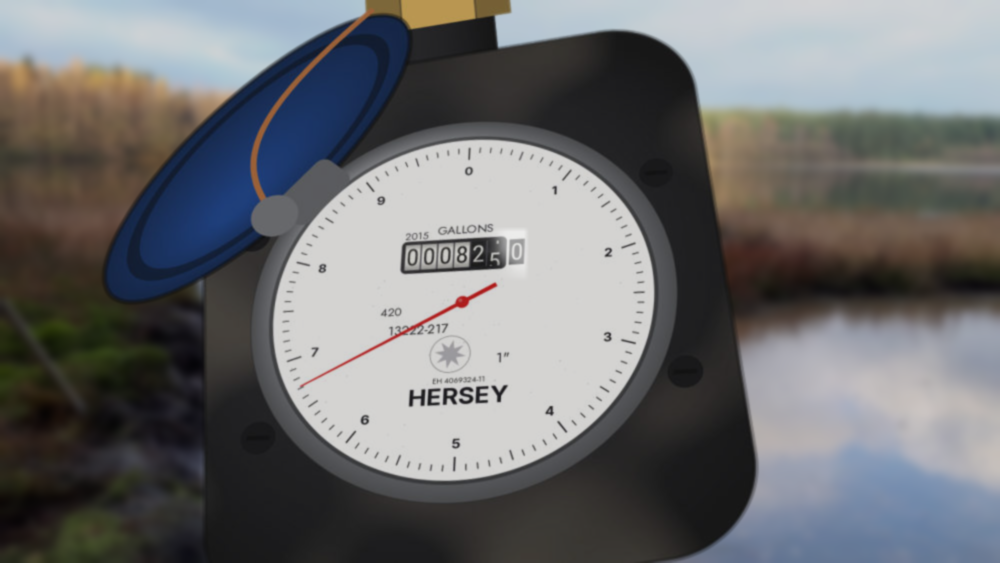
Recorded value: 8246.7; gal
